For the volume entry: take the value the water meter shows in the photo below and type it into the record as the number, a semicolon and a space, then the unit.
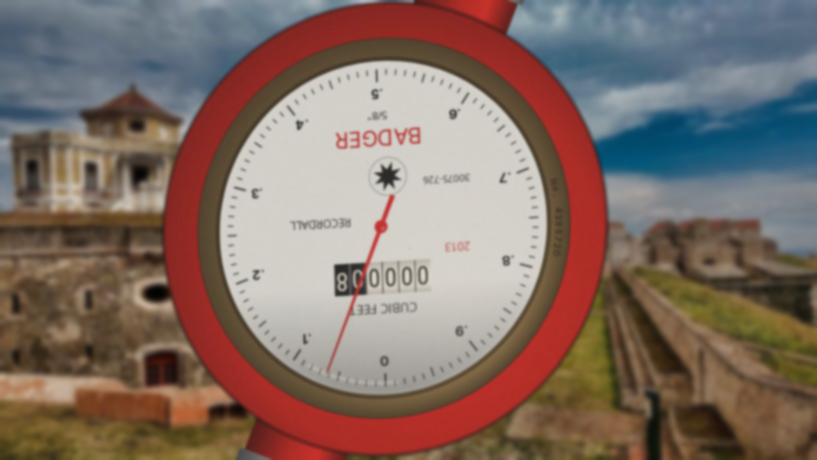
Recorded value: 8.06; ft³
